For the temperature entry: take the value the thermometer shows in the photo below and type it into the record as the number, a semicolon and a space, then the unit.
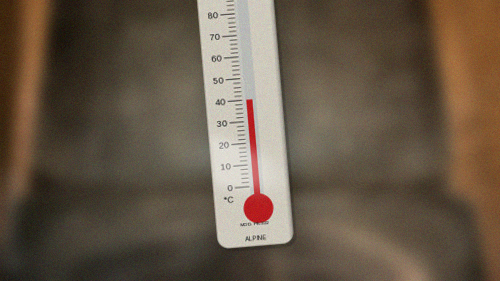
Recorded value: 40; °C
